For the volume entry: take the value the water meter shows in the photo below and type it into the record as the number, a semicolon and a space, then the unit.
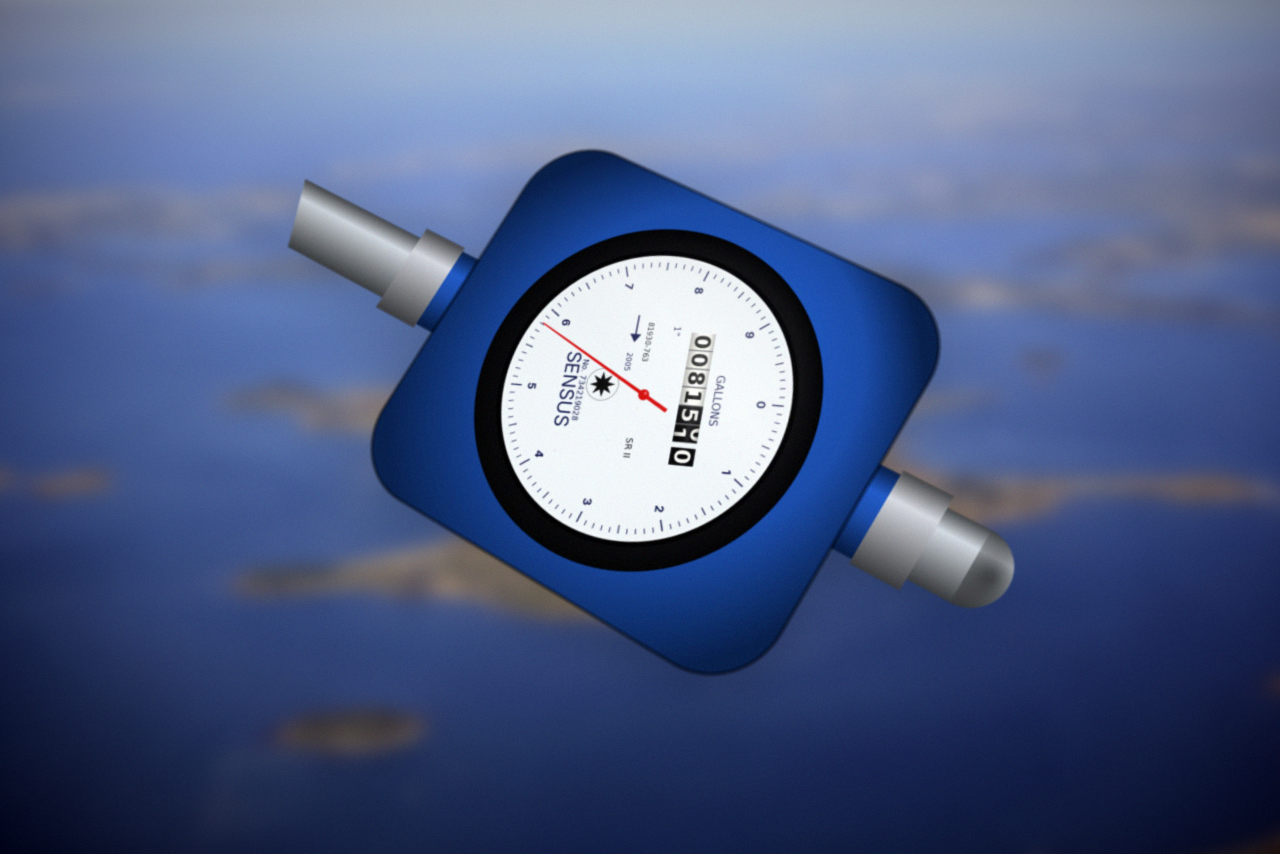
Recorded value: 81505.8; gal
